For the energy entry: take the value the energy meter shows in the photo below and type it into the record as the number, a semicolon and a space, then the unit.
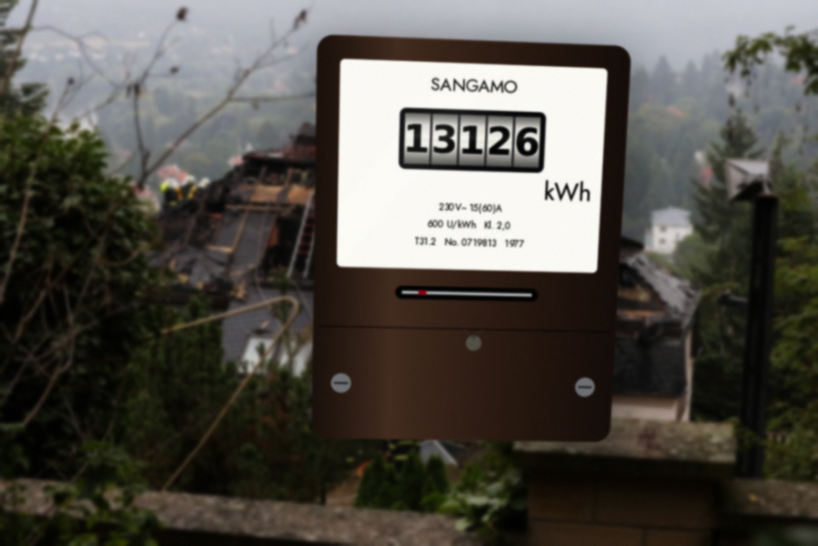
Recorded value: 13126; kWh
